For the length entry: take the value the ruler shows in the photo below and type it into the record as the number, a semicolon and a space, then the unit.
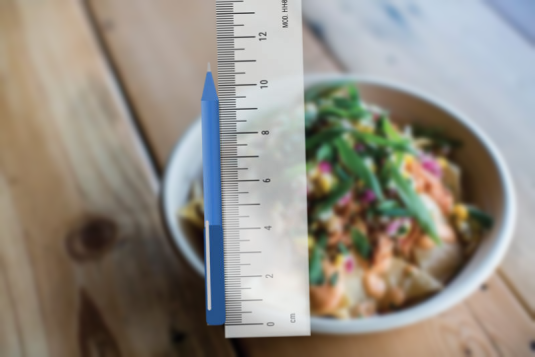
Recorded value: 11; cm
